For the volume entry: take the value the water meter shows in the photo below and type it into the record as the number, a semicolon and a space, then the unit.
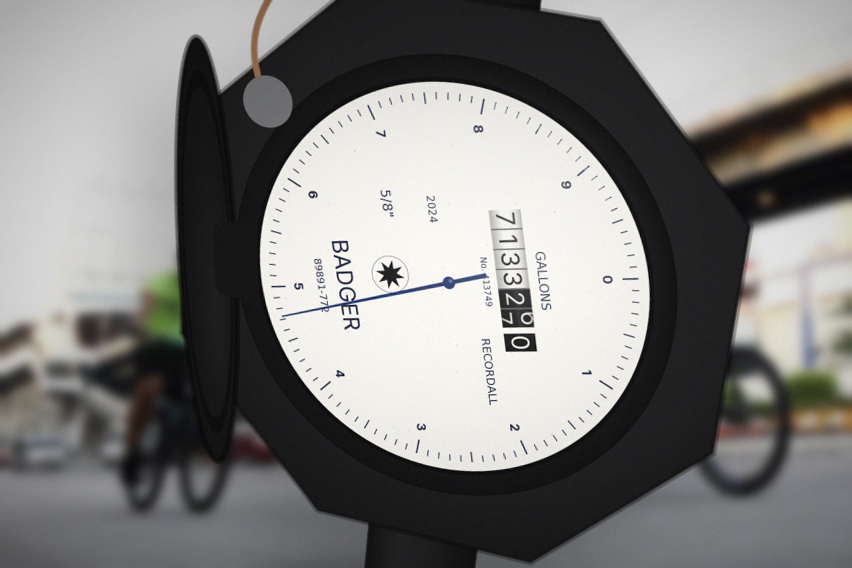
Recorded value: 7133264.7; gal
